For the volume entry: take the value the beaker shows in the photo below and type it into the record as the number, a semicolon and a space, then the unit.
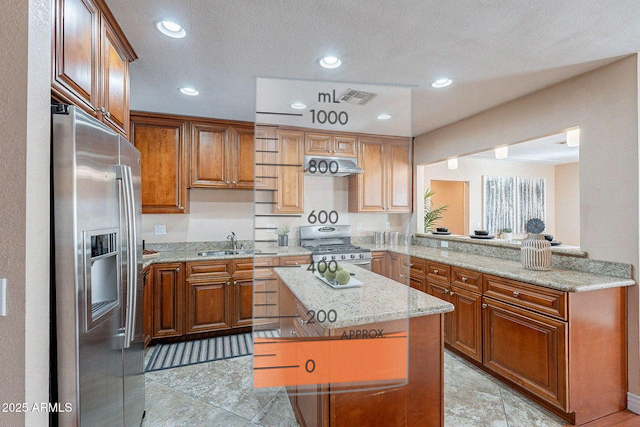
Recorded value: 100; mL
